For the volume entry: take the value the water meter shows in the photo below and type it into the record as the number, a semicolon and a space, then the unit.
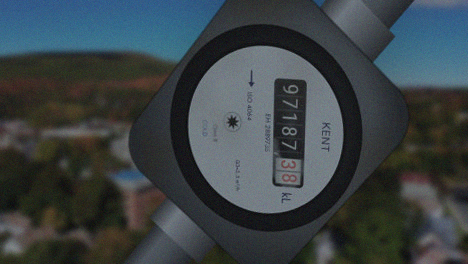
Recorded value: 97187.38; kL
